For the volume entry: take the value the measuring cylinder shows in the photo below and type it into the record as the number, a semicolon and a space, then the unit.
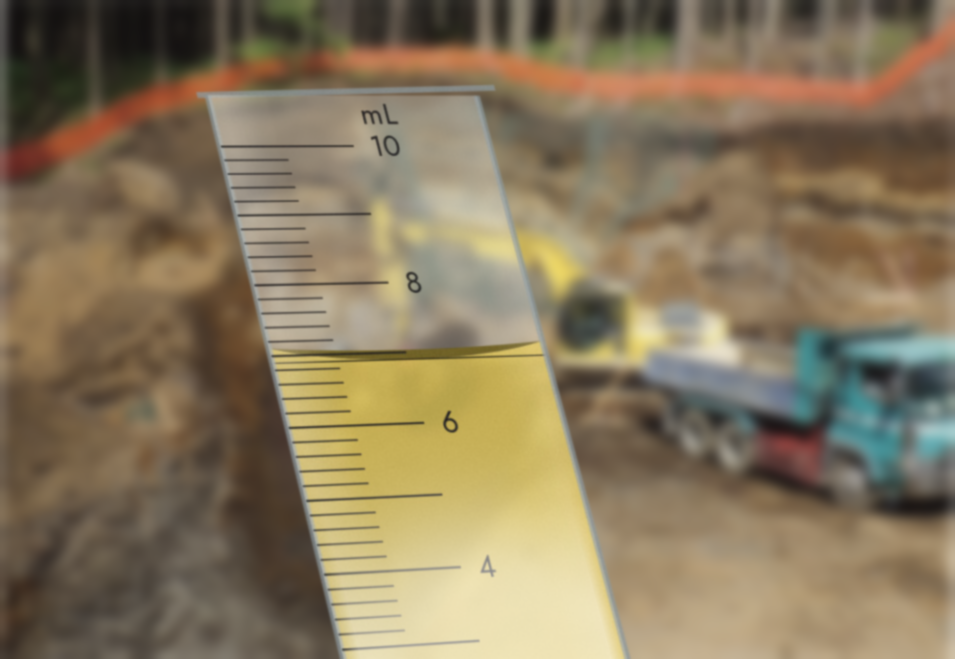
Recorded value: 6.9; mL
